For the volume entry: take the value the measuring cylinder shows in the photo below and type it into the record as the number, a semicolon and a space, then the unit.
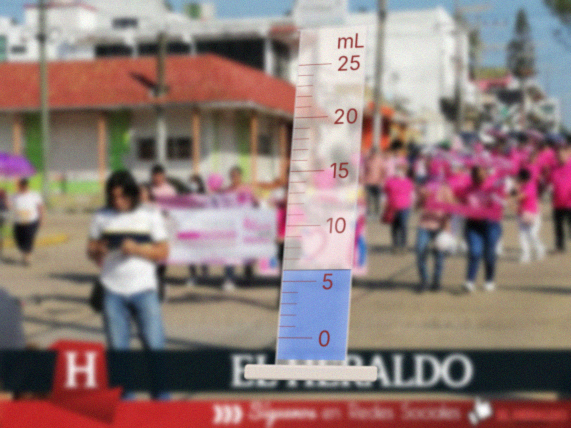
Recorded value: 6; mL
